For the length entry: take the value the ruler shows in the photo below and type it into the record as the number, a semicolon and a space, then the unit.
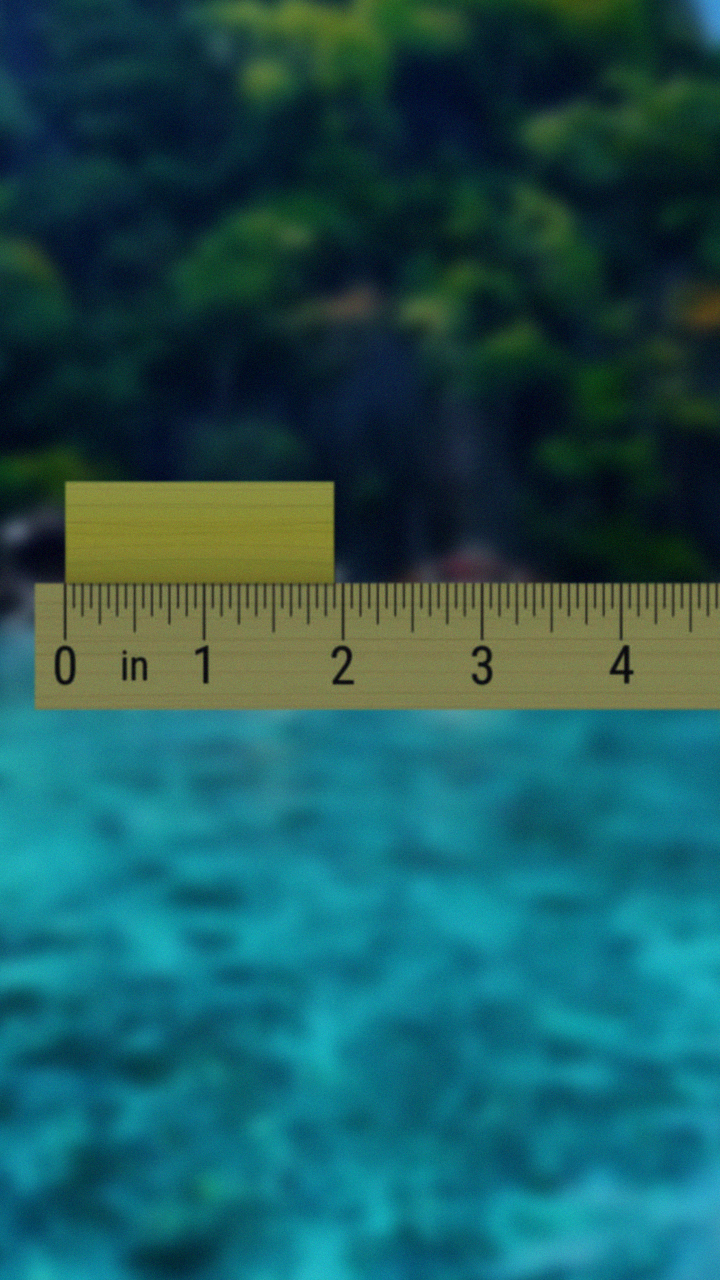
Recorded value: 1.9375; in
